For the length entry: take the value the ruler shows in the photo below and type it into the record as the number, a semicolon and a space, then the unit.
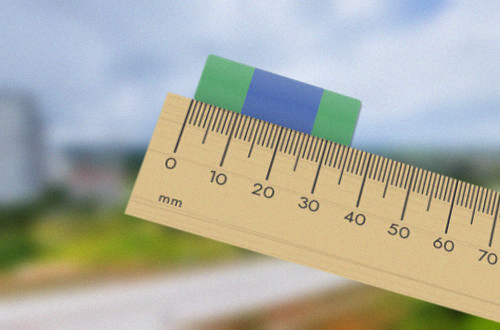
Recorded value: 35; mm
